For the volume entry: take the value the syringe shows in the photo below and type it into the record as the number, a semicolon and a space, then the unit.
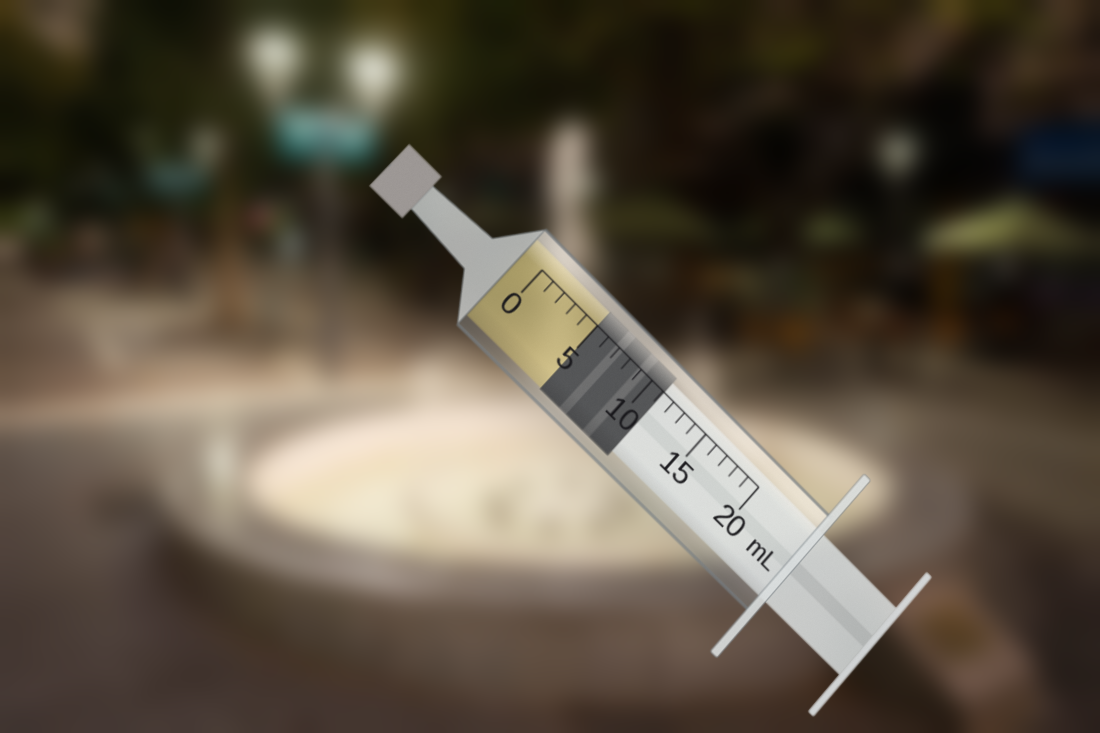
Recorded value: 5; mL
